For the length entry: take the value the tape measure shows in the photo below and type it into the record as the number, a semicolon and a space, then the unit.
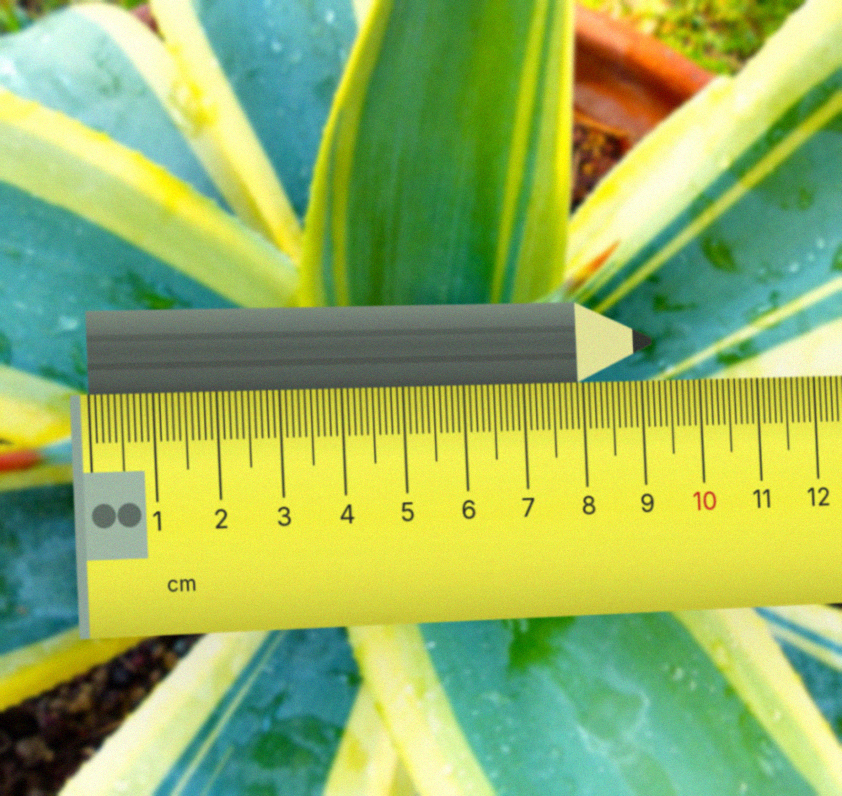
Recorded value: 9.2; cm
